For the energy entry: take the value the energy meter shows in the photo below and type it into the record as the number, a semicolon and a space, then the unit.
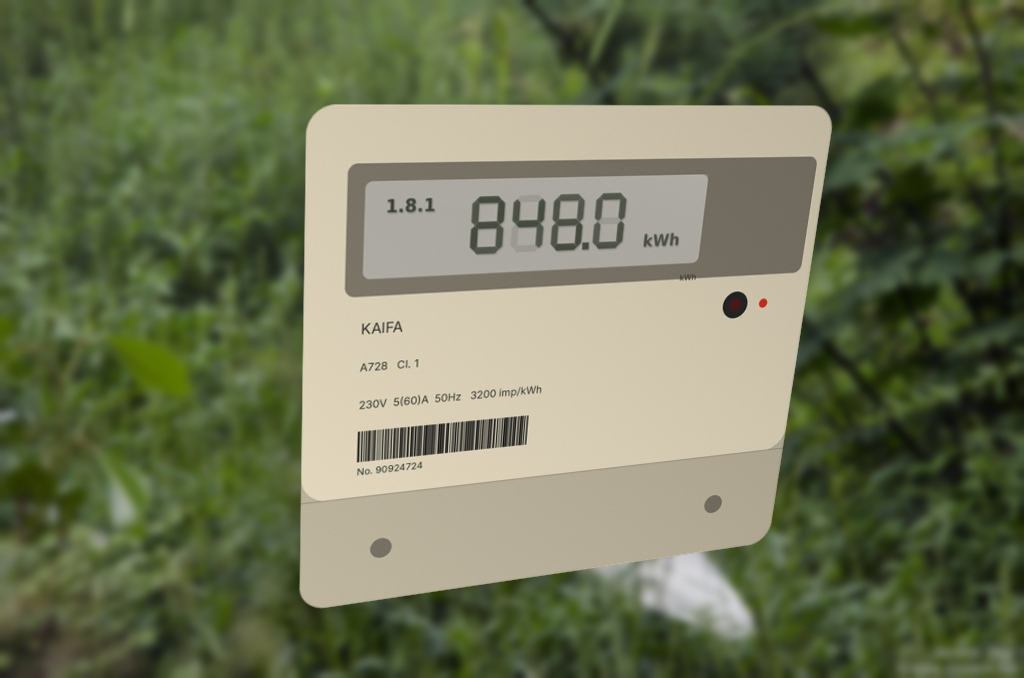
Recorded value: 848.0; kWh
